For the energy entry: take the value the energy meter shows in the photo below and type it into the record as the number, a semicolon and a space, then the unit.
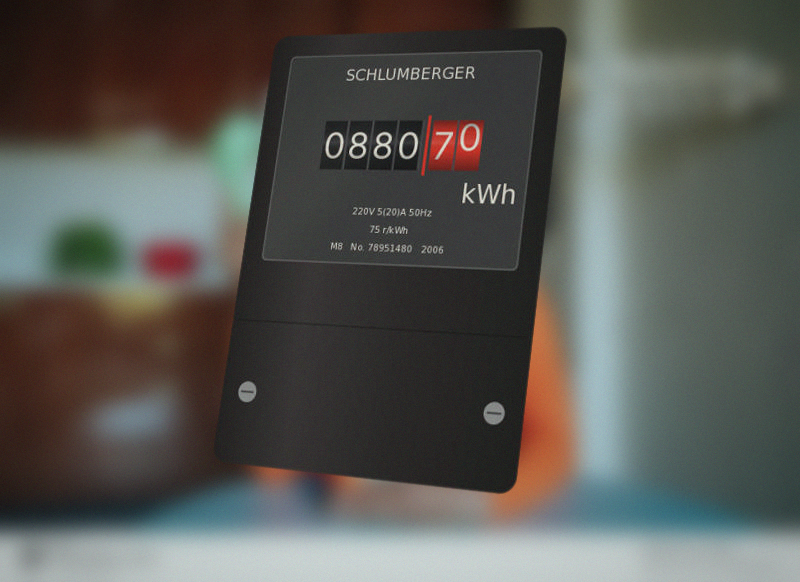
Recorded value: 880.70; kWh
